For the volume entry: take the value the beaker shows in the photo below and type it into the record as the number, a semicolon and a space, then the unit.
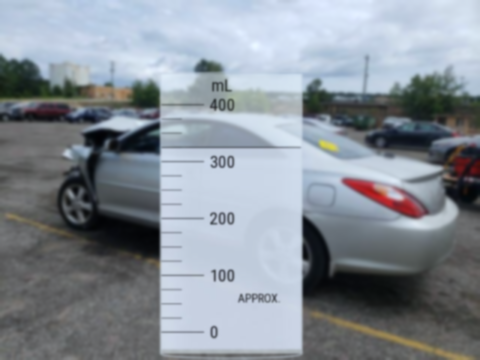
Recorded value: 325; mL
